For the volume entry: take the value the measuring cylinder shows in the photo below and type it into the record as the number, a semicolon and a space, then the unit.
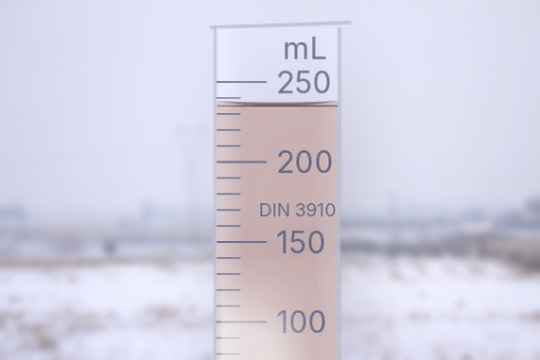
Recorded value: 235; mL
